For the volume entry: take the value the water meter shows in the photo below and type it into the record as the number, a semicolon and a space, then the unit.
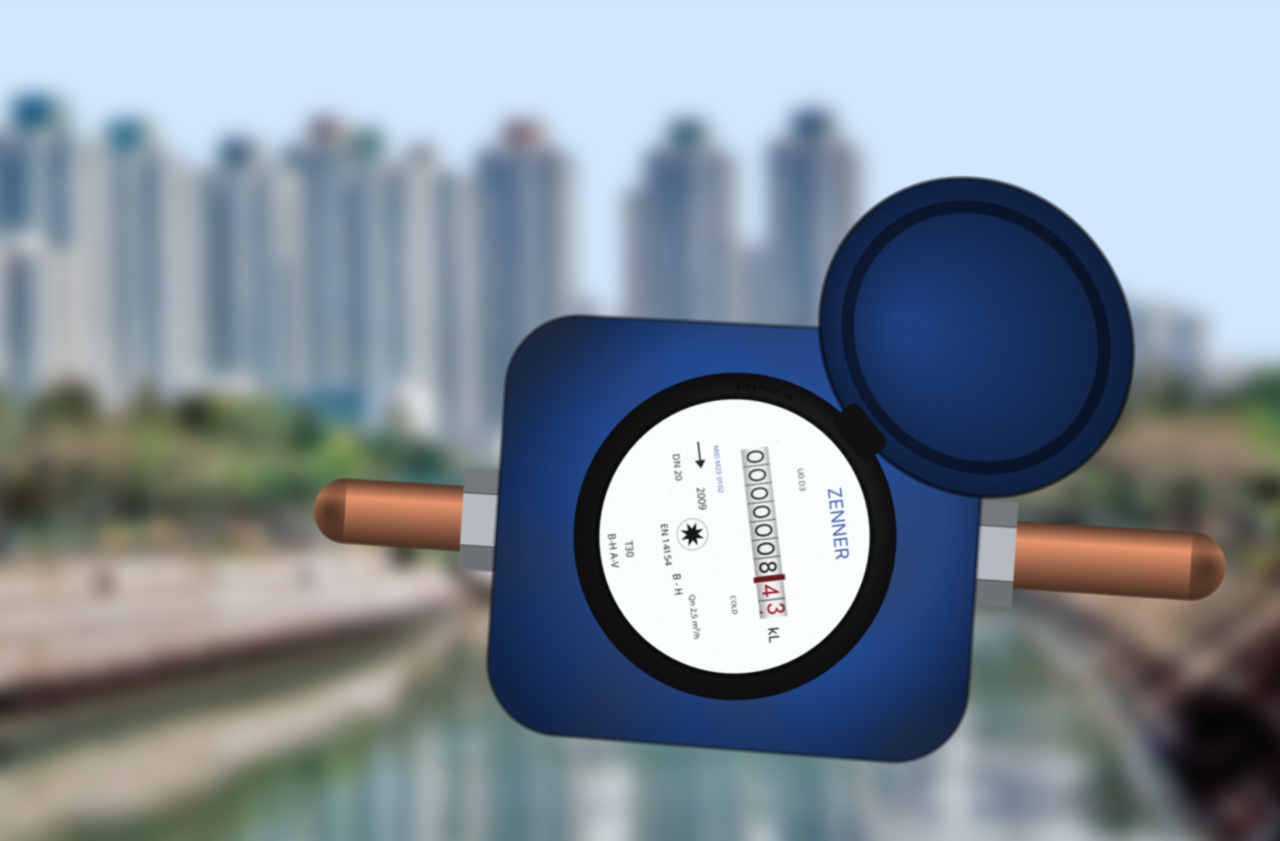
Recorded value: 8.43; kL
